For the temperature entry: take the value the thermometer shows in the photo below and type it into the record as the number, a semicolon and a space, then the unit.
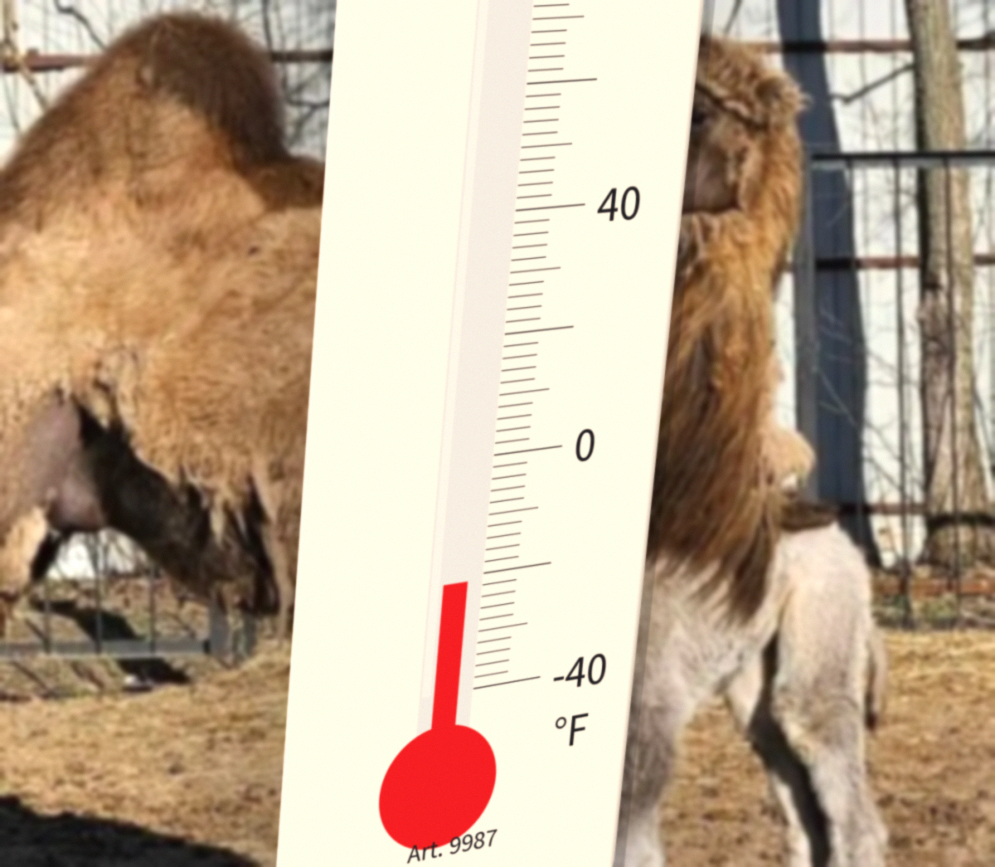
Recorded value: -21; °F
